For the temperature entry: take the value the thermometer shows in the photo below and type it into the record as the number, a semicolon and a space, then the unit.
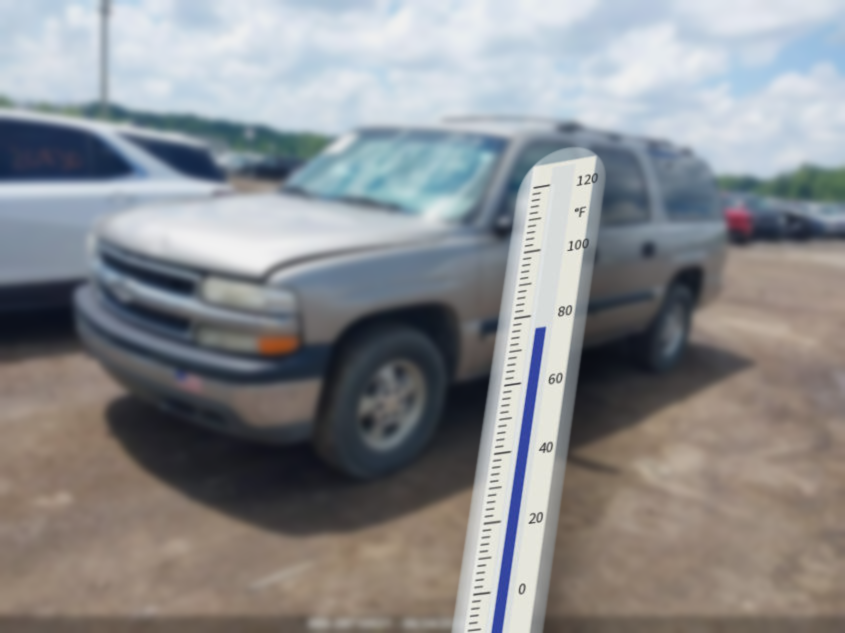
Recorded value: 76; °F
